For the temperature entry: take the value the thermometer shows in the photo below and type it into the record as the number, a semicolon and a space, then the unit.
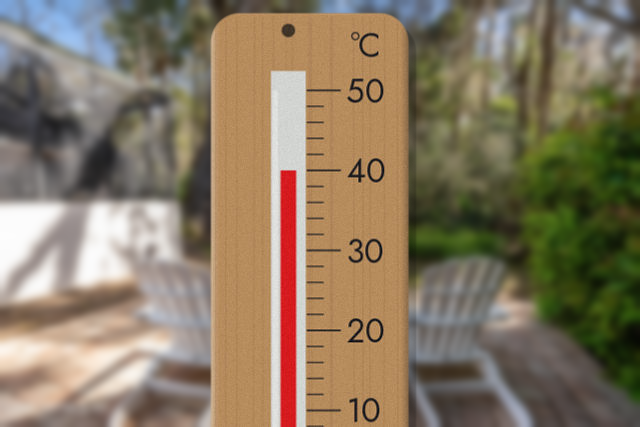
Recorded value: 40; °C
